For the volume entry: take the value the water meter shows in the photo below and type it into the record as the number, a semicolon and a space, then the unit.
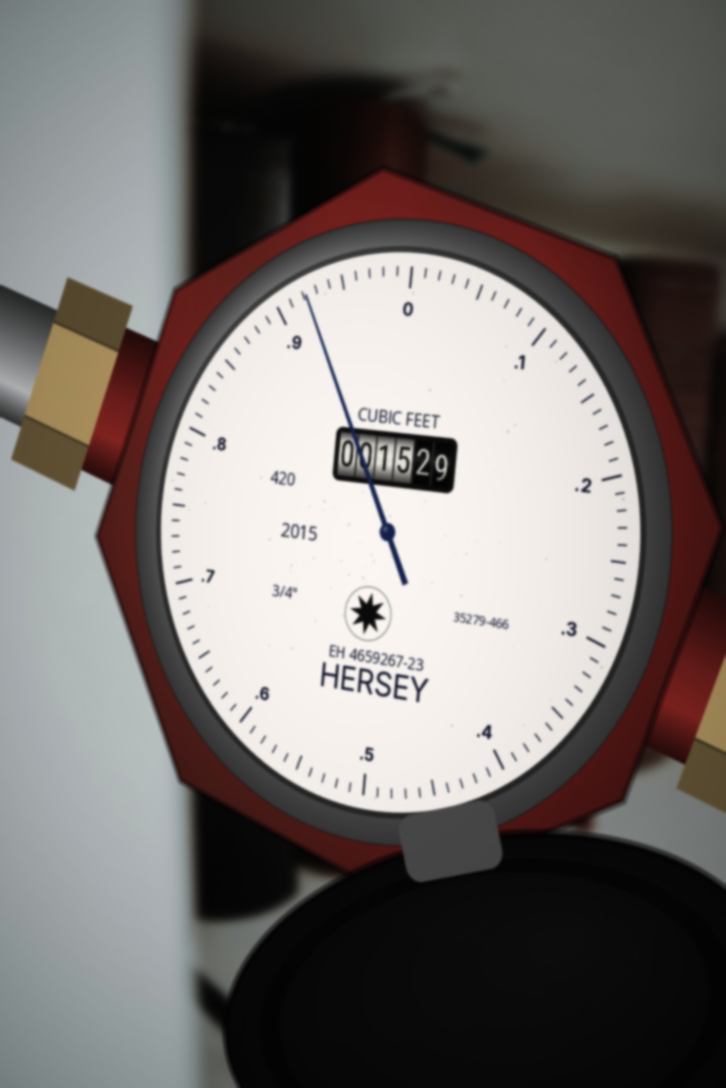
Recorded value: 1528.92; ft³
